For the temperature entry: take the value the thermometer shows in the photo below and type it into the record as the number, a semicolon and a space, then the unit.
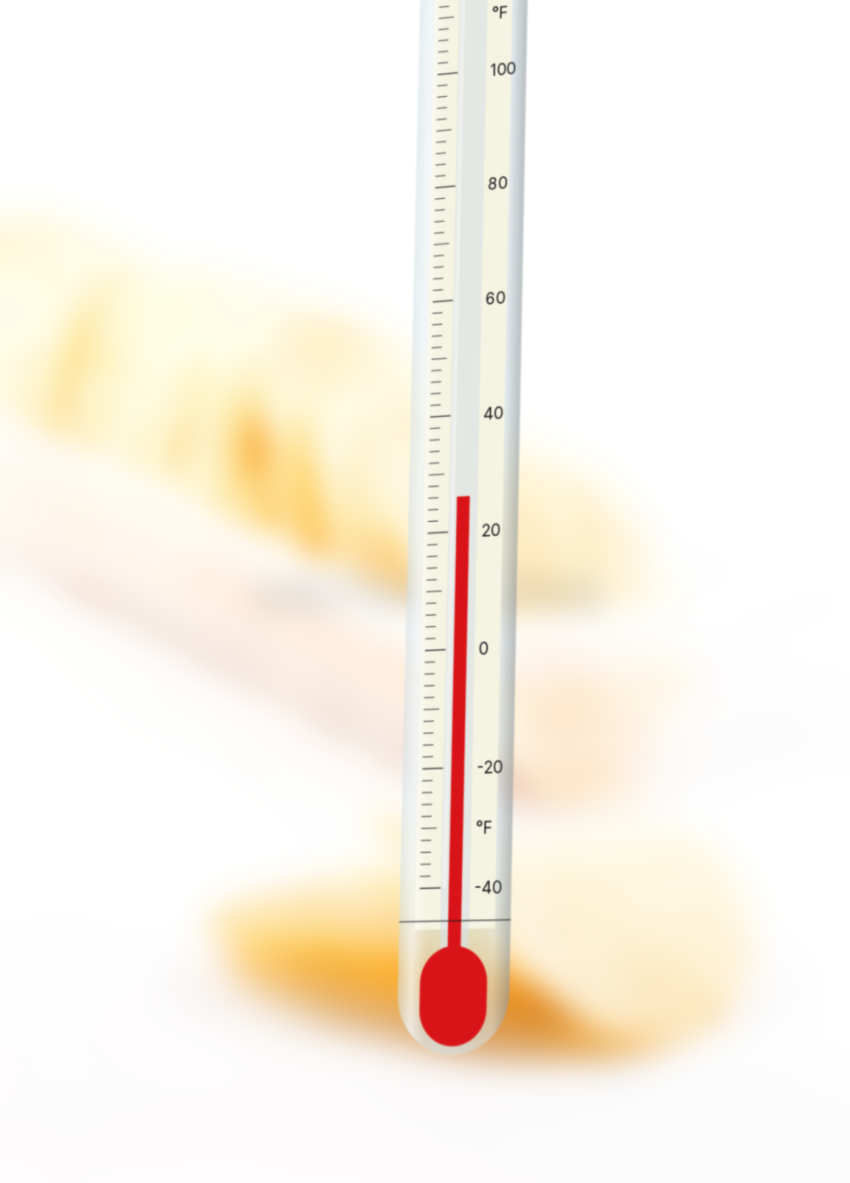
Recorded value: 26; °F
